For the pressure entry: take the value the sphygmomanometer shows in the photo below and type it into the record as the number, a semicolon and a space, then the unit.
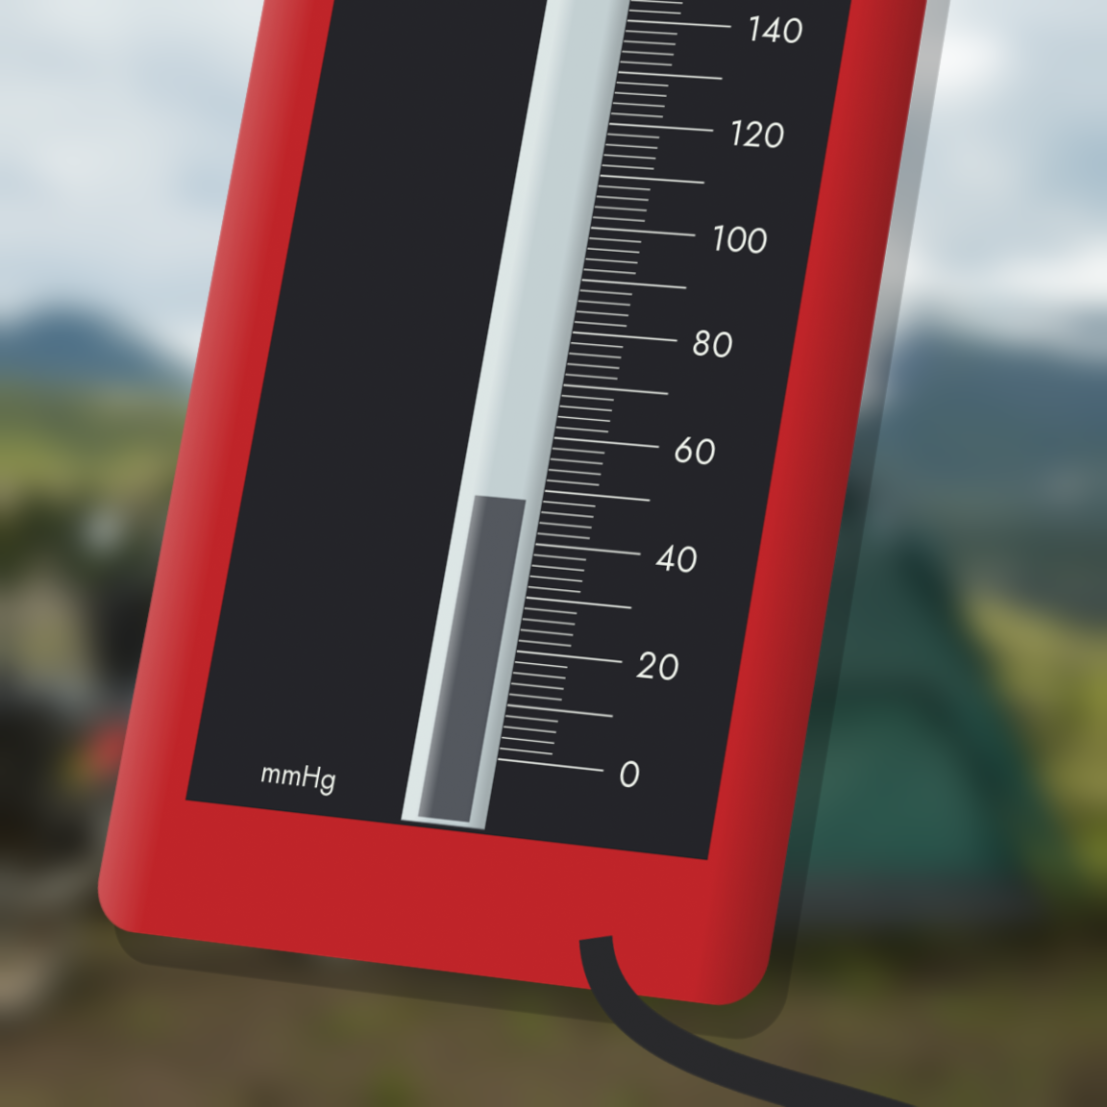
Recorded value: 48; mmHg
